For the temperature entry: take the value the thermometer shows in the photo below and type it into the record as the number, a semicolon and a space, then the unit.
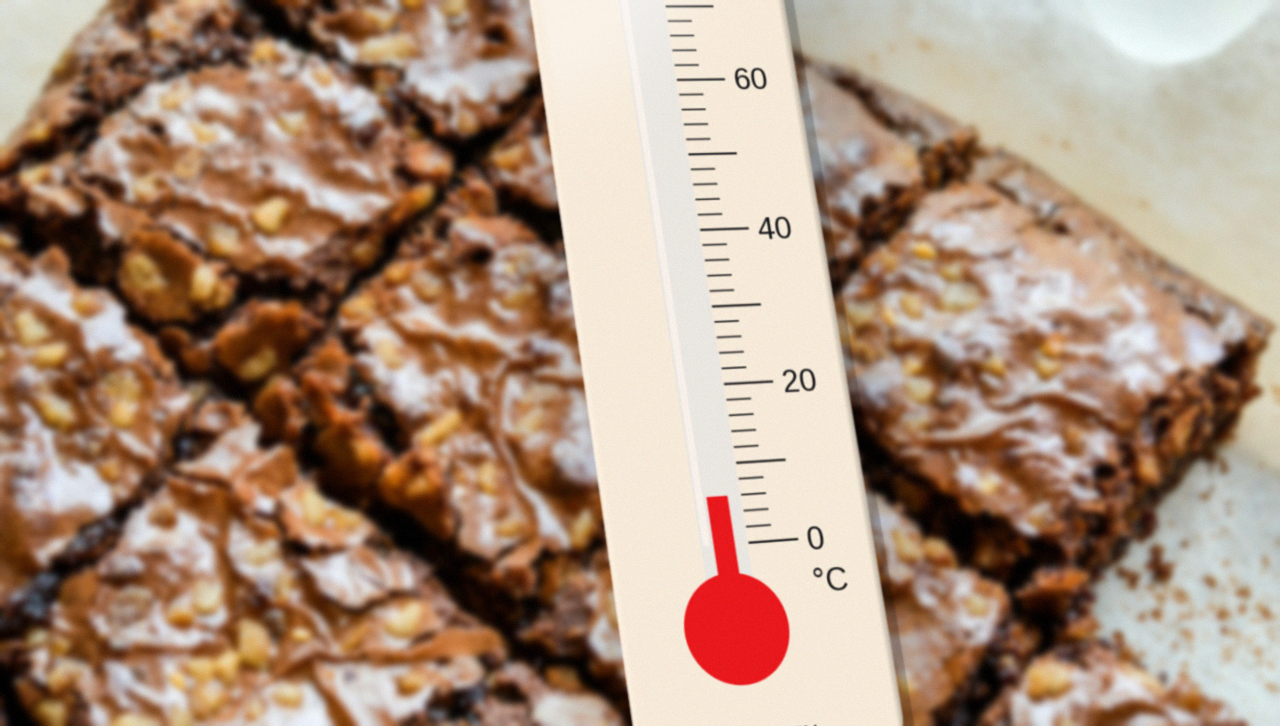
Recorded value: 6; °C
